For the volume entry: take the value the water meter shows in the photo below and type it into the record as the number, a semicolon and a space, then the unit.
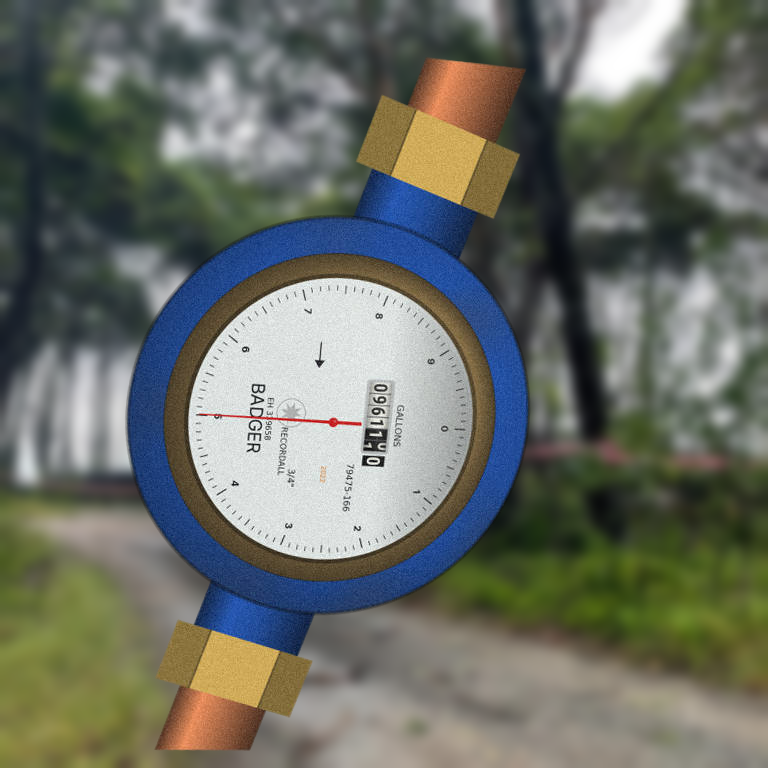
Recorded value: 961105.0; gal
